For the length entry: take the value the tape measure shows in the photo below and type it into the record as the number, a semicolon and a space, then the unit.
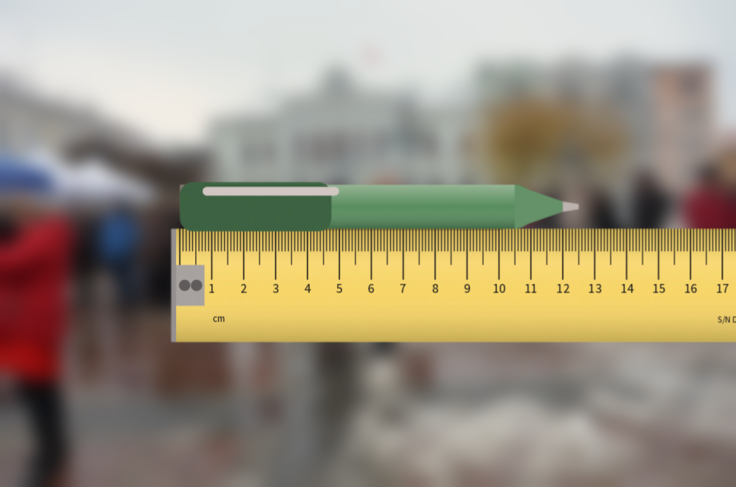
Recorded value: 12.5; cm
